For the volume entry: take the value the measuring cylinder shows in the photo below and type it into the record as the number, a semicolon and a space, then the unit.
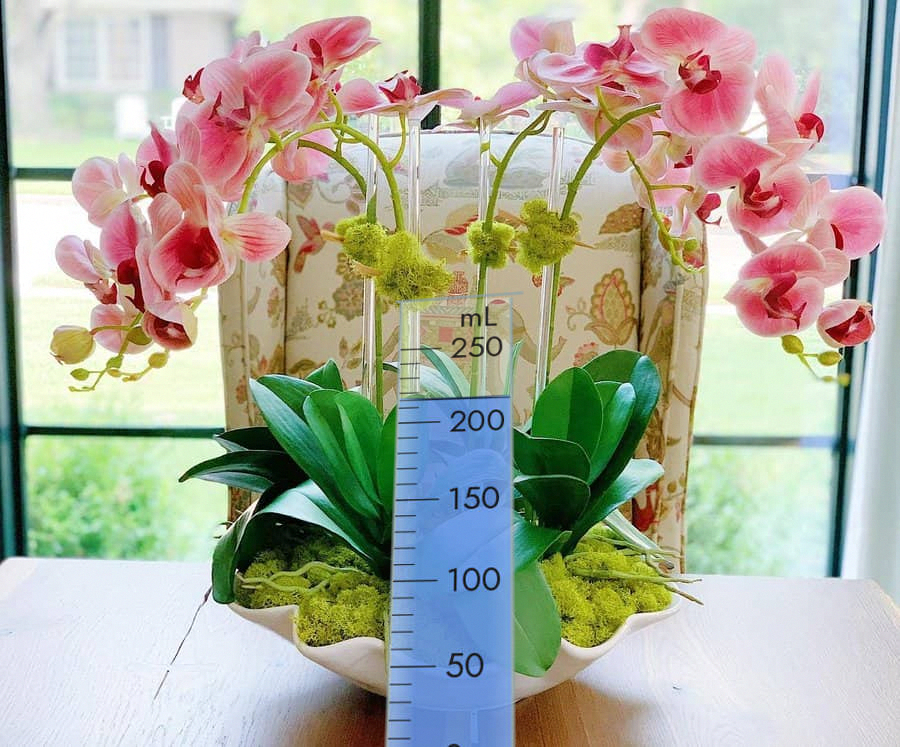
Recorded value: 215; mL
